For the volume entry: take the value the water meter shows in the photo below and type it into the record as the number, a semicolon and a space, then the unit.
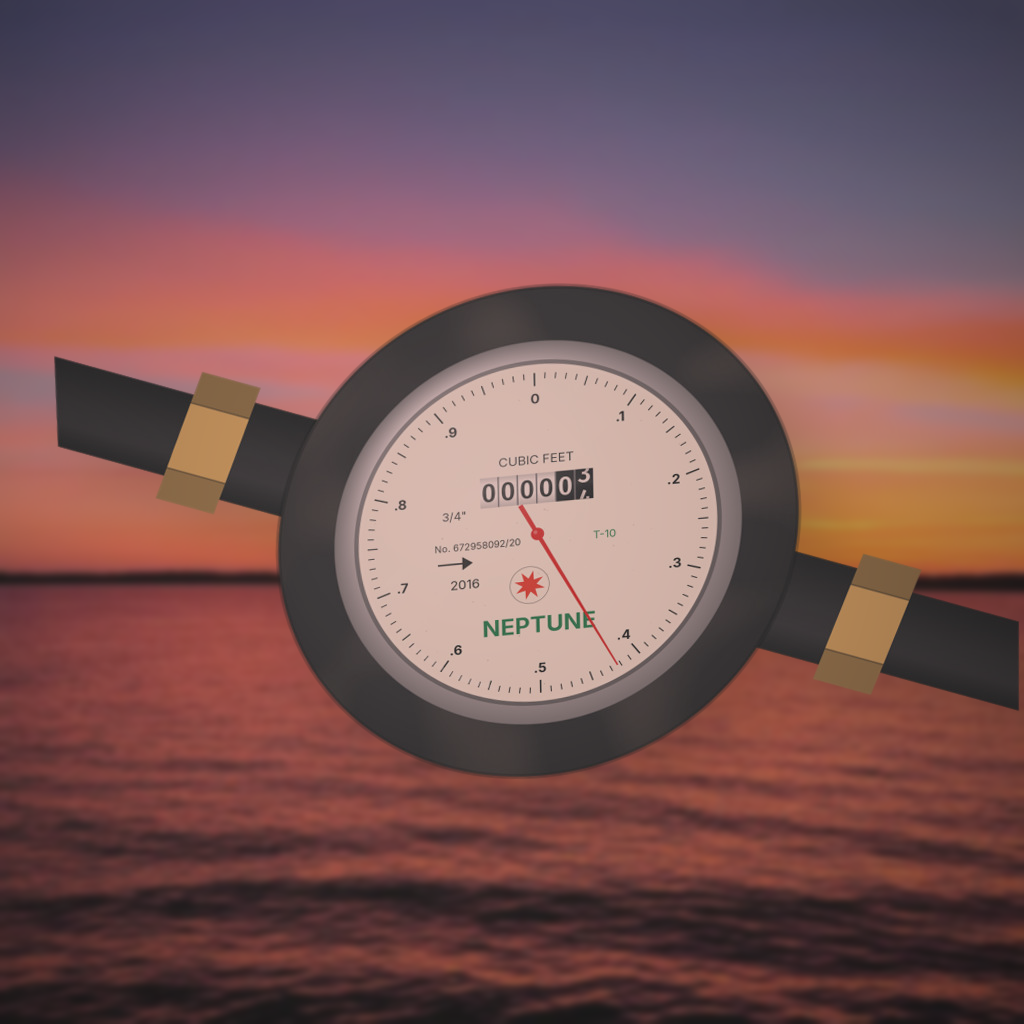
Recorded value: 3.42; ft³
